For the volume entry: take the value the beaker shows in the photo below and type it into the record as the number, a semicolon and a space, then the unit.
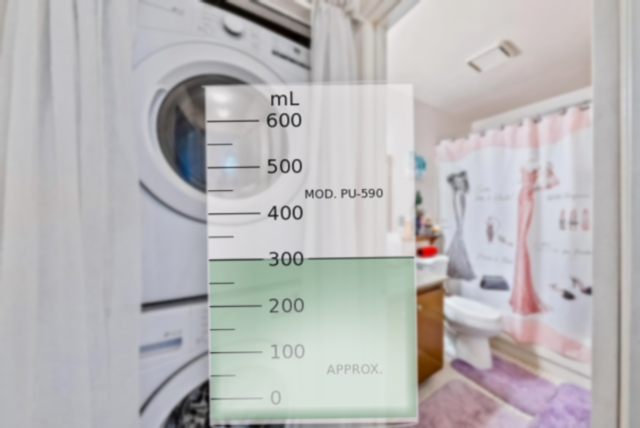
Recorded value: 300; mL
